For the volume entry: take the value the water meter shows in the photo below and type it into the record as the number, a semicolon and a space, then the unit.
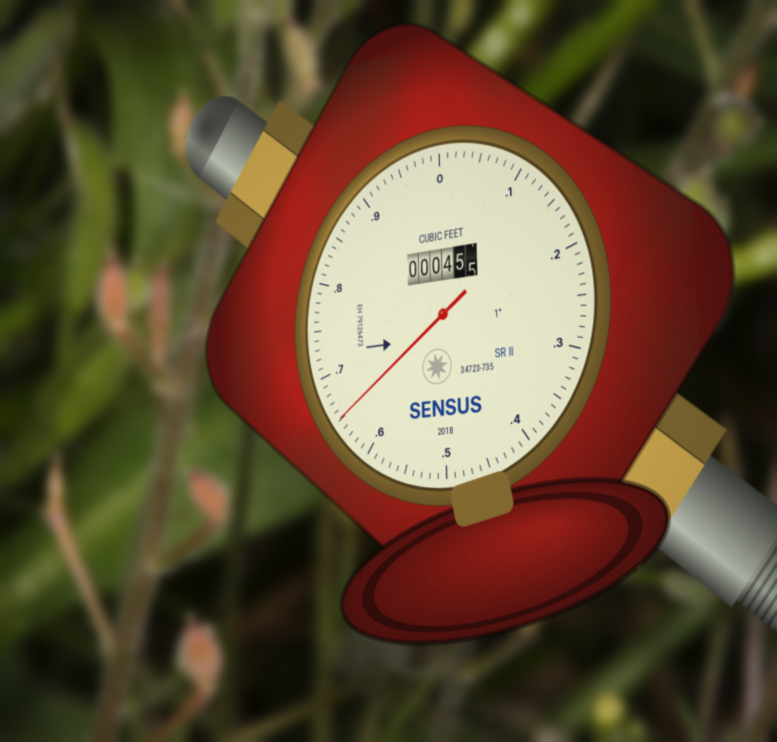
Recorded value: 454.65; ft³
